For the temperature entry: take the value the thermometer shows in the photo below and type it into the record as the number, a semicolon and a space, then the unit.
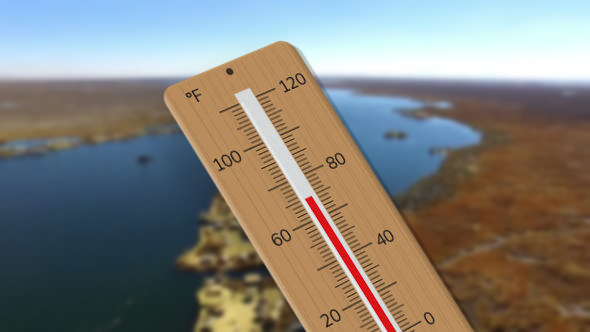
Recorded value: 70; °F
